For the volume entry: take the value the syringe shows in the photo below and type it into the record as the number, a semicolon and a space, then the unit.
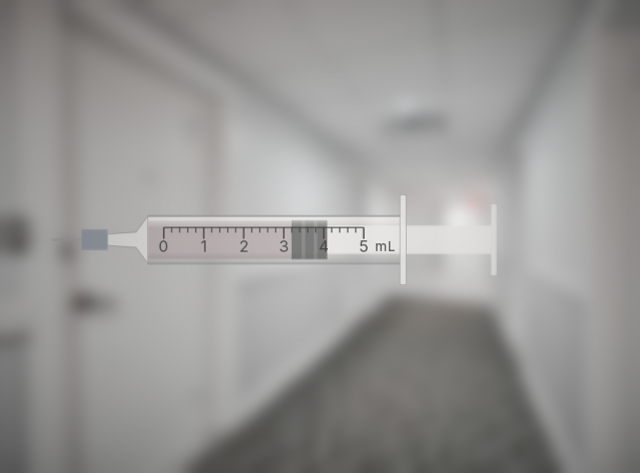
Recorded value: 3.2; mL
